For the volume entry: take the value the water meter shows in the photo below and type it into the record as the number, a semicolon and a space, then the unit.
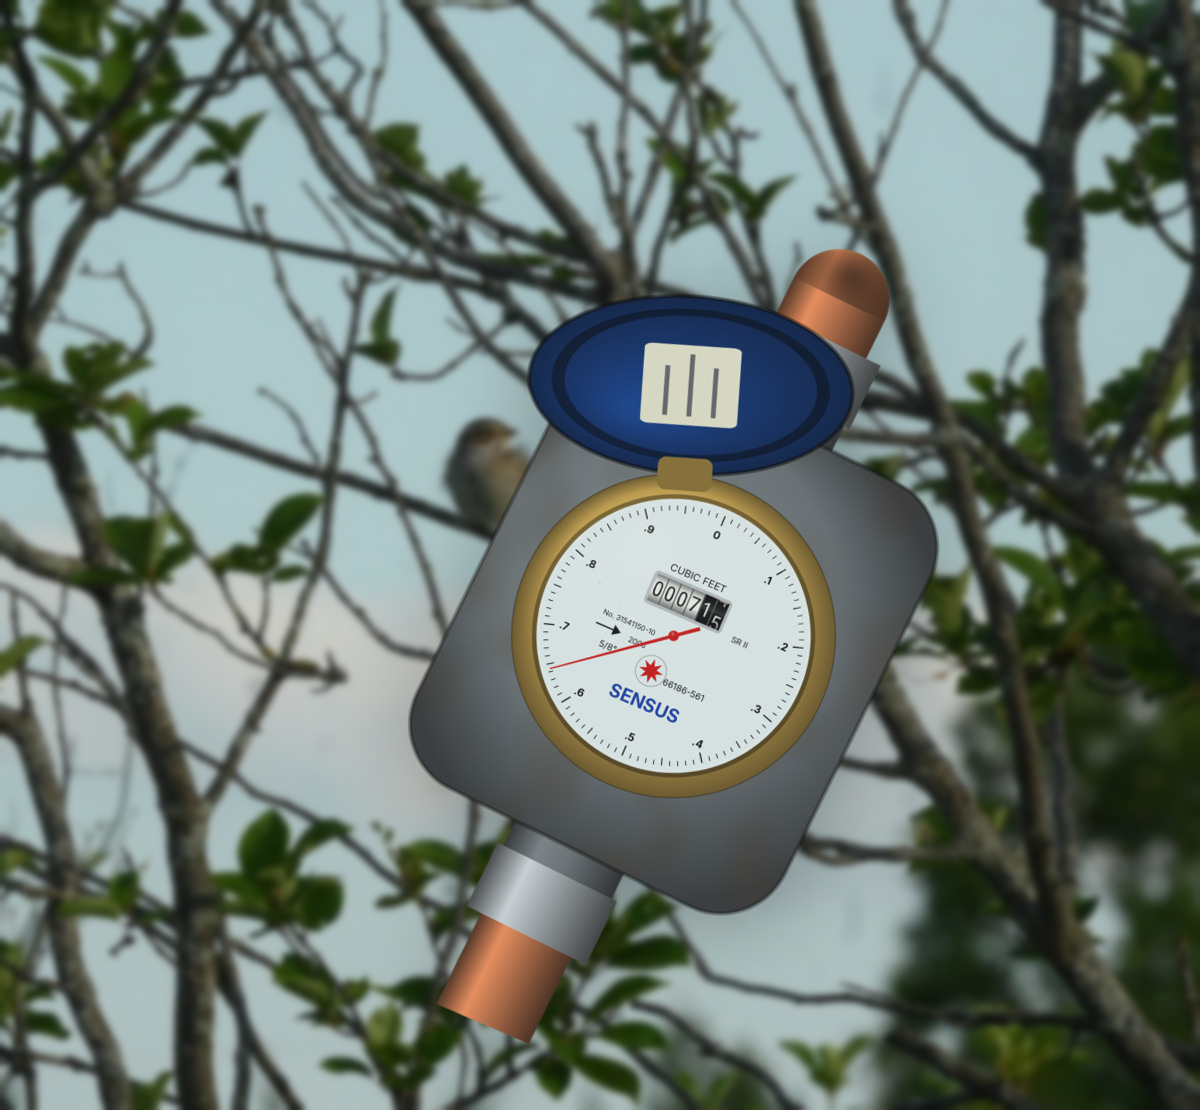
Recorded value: 714.64; ft³
